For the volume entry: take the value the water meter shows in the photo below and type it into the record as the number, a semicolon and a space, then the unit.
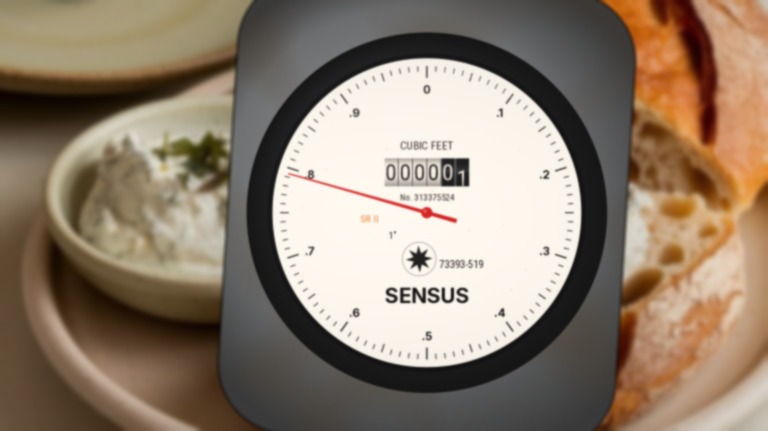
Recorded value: 0.79; ft³
